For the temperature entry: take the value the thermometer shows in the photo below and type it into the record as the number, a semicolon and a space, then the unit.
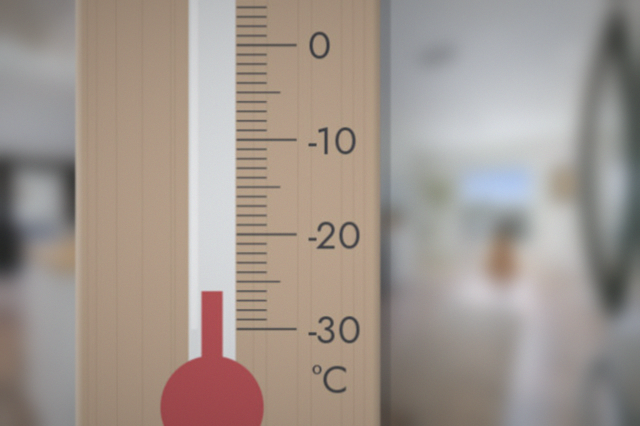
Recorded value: -26; °C
